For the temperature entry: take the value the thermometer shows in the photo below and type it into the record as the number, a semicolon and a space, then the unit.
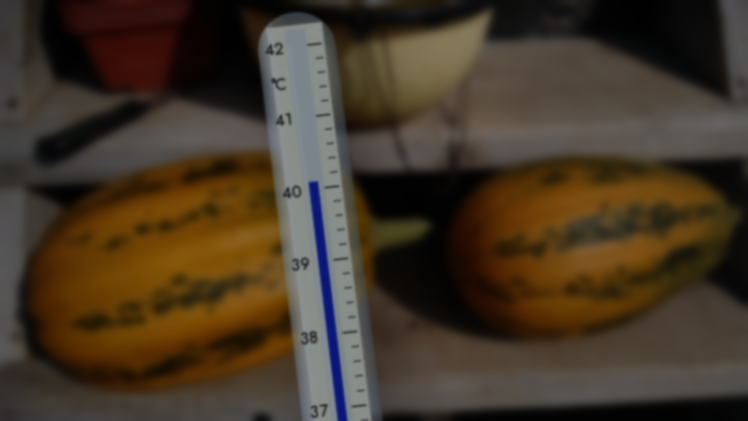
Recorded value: 40.1; °C
